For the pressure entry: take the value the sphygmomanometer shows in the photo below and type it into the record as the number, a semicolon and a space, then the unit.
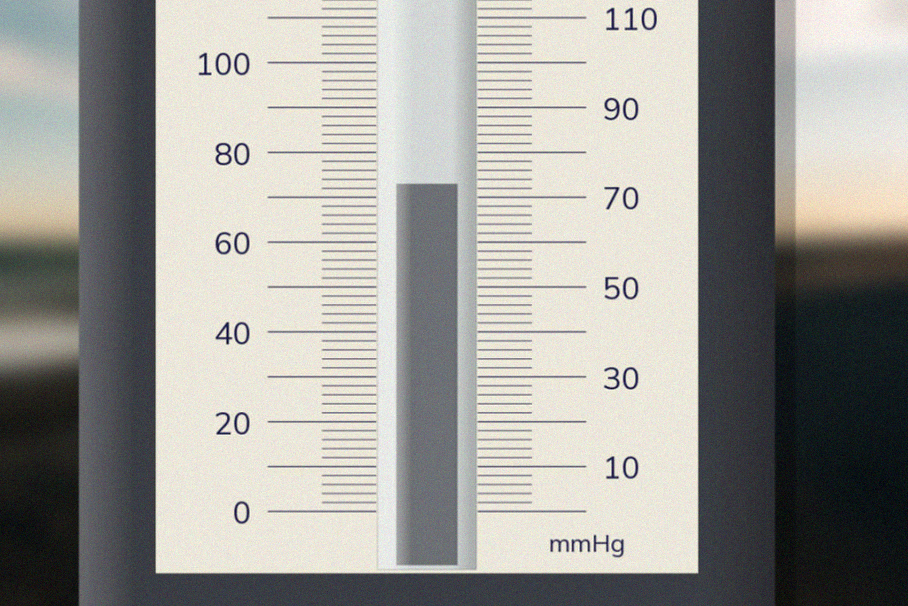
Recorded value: 73; mmHg
